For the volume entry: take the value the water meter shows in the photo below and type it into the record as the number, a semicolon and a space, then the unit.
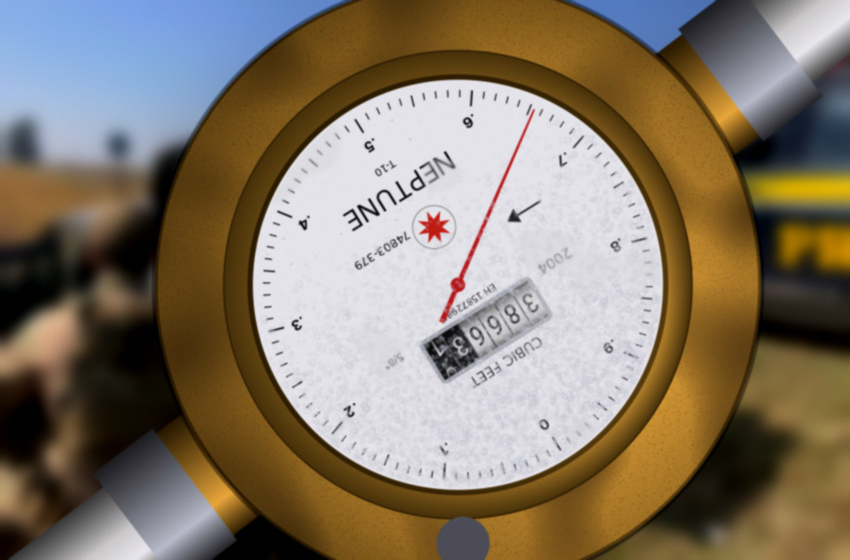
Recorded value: 386630.65; ft³
